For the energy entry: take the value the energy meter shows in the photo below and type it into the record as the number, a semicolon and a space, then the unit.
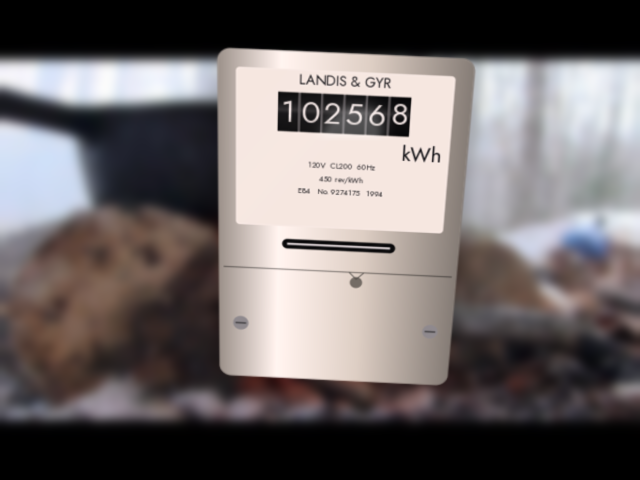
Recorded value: 102568; kWh
